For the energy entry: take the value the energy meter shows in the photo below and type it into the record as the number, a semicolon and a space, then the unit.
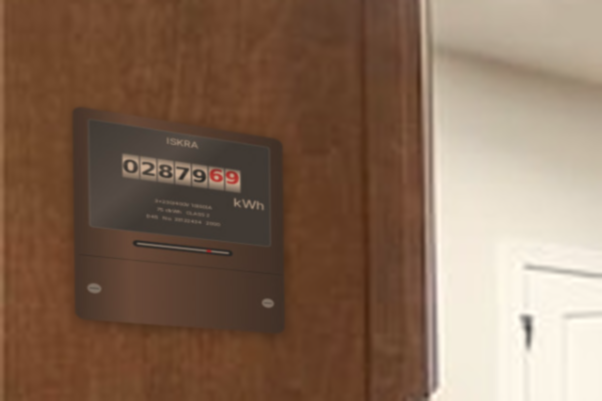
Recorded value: 2879.69; kWh
